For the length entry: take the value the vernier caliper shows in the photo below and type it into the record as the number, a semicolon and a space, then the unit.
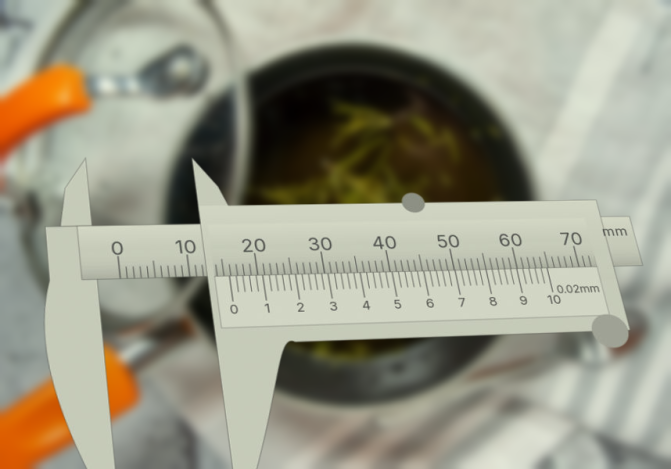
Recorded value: 15.8; mm
